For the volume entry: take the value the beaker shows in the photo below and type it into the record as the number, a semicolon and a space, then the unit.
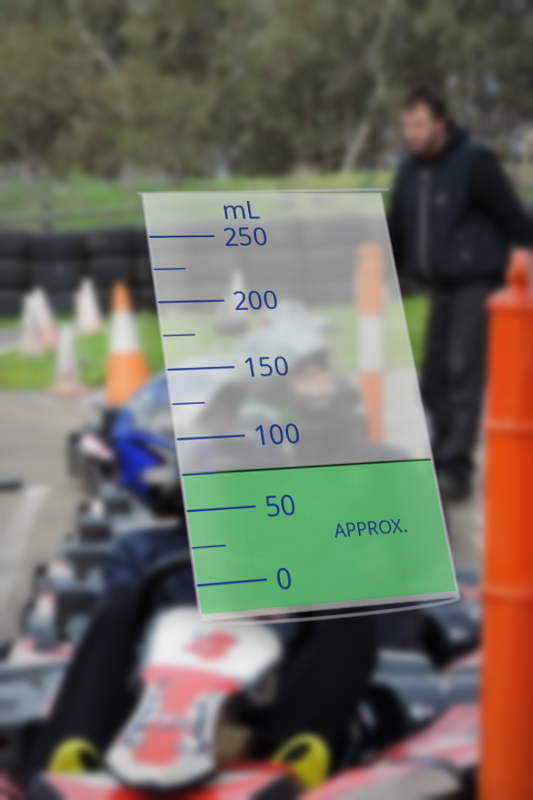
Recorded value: 75; mL
